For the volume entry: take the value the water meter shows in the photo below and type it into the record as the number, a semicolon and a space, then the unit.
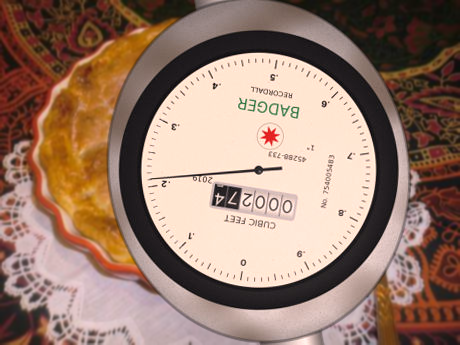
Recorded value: 274.21; ft³
